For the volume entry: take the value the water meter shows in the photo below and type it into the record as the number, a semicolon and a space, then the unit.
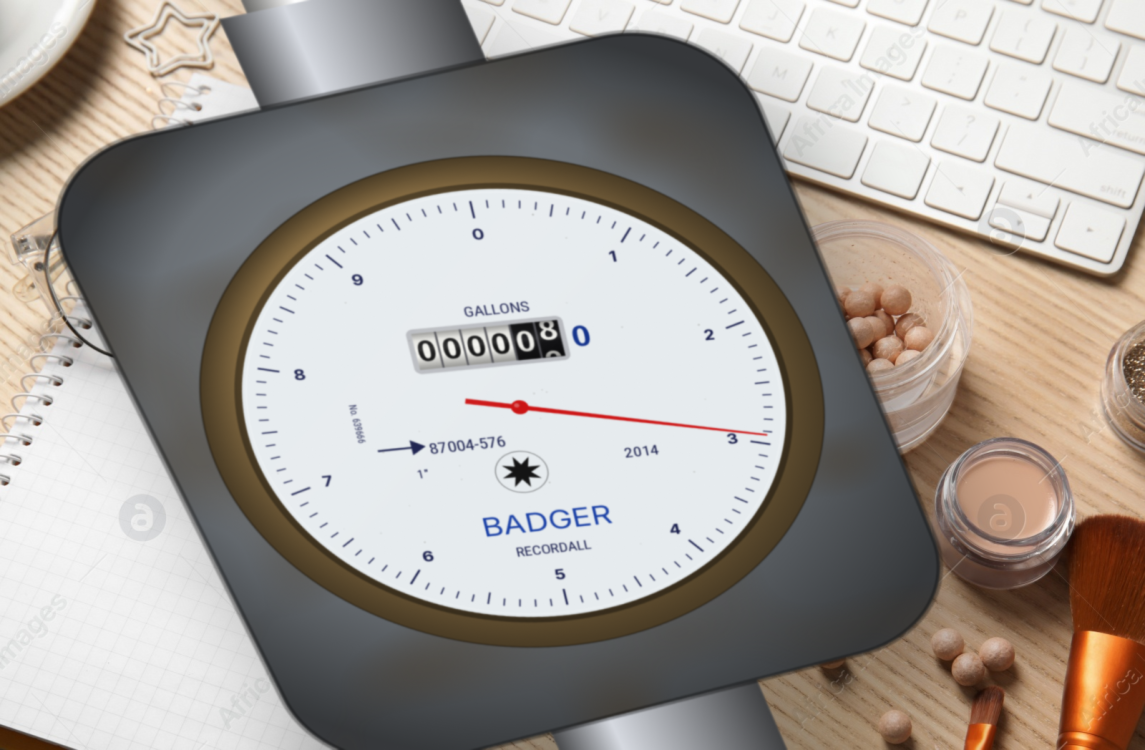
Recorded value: 82.9; gal
